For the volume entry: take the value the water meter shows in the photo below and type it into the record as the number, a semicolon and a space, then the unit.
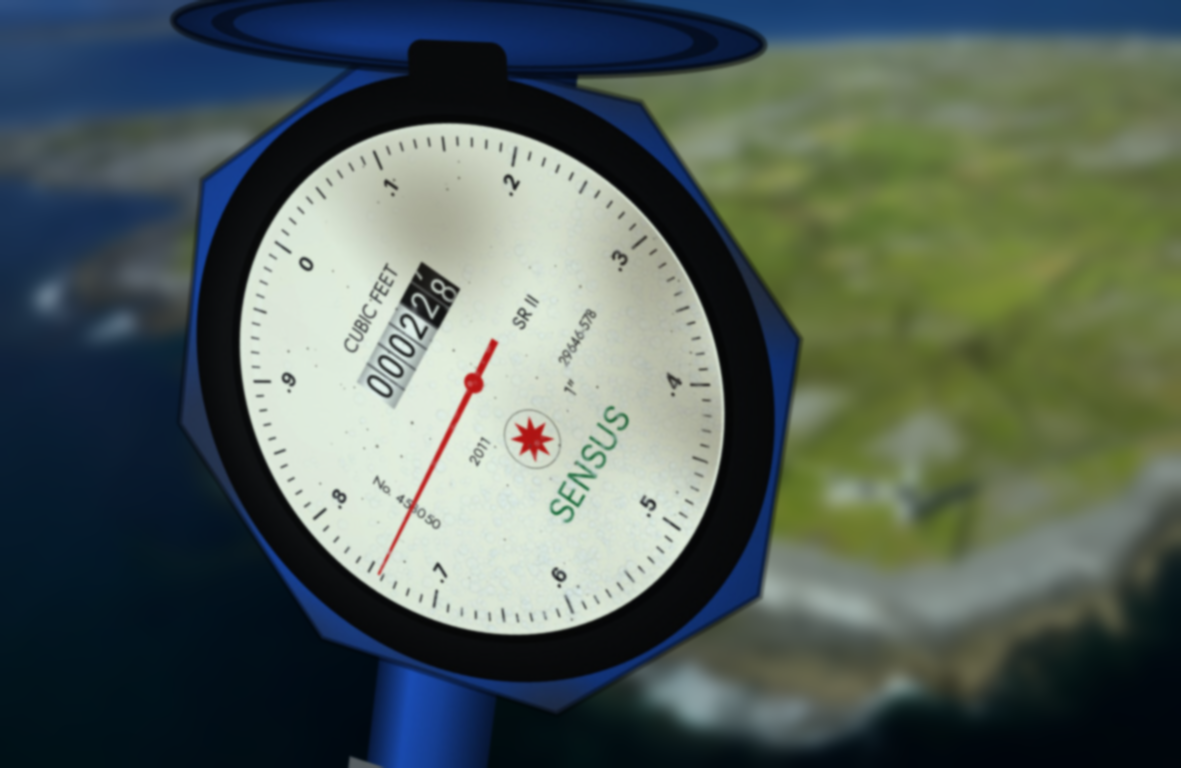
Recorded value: 227.74; ft³
